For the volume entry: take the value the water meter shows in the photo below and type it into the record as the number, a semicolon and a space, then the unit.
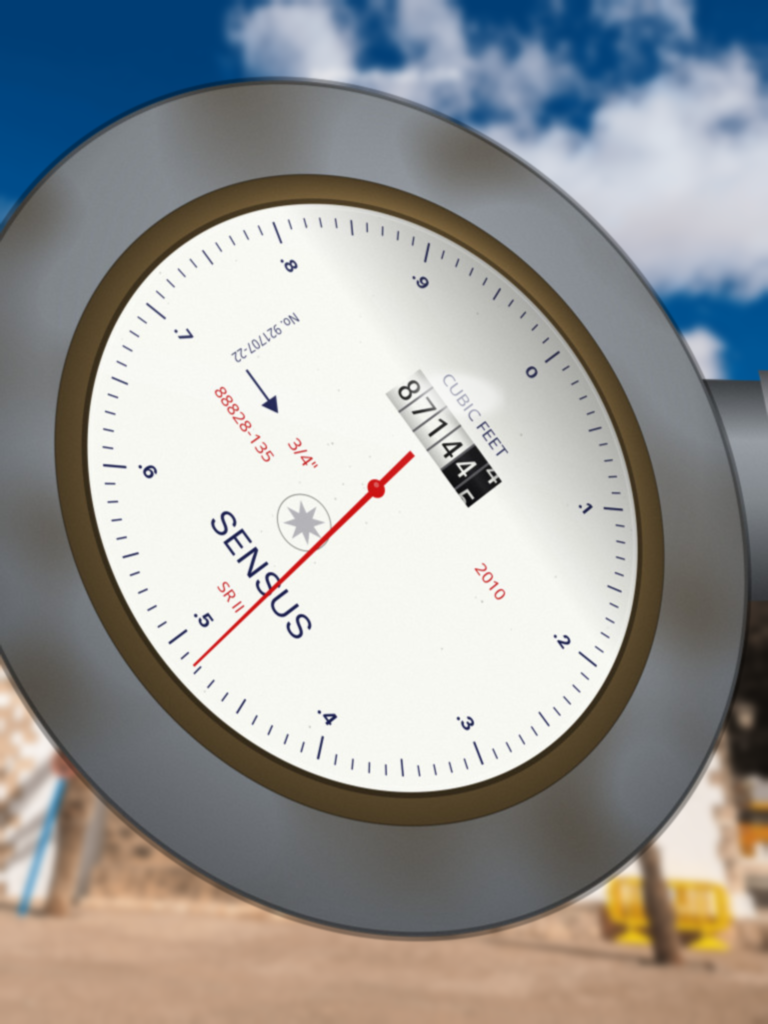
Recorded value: 871444.48; ft³
